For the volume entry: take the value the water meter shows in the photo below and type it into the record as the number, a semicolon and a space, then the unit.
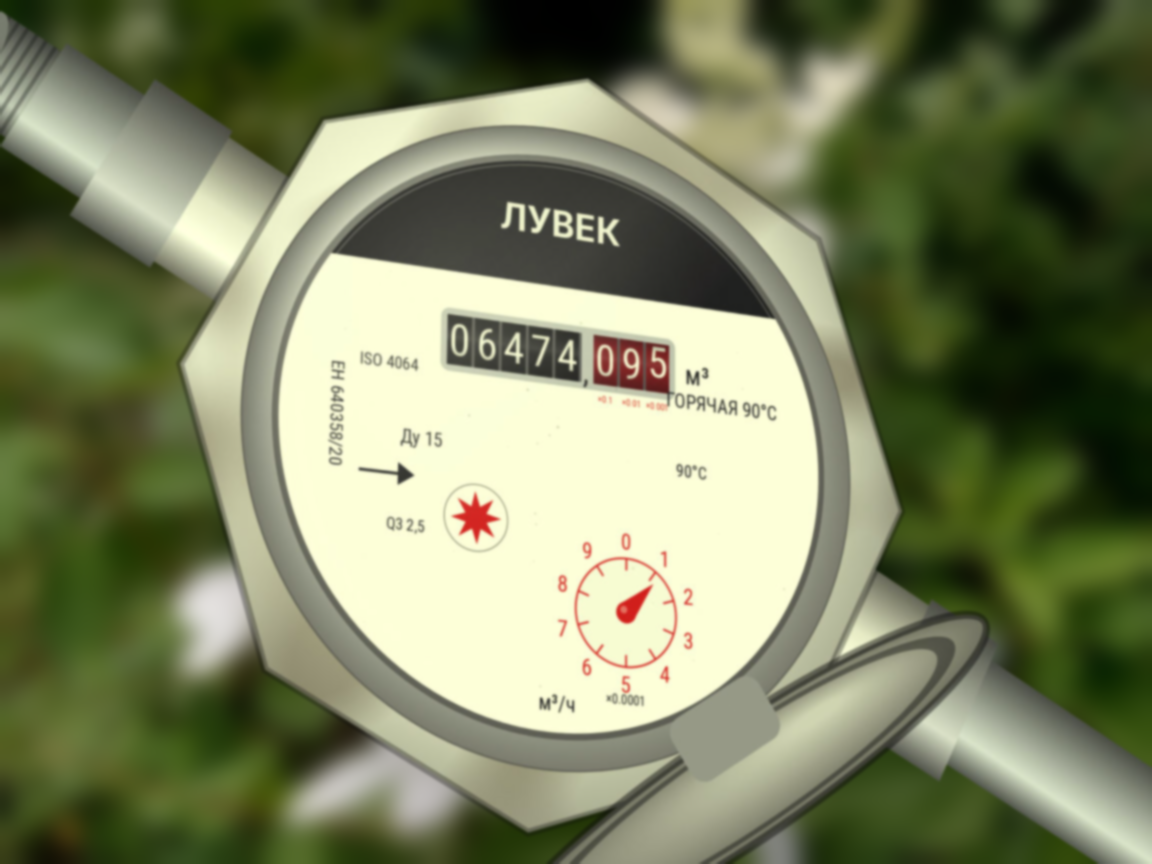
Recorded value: 6474.0951; m³
